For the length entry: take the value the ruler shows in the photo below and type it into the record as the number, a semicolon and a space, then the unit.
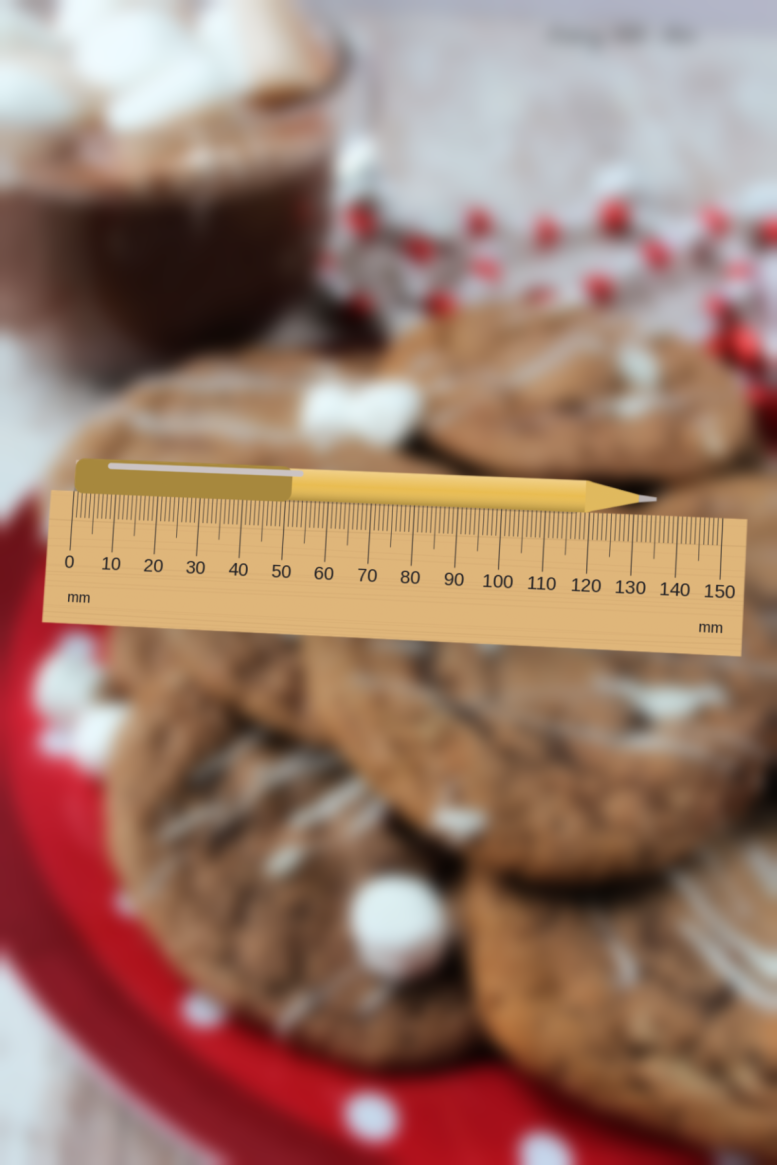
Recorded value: 135; mm
